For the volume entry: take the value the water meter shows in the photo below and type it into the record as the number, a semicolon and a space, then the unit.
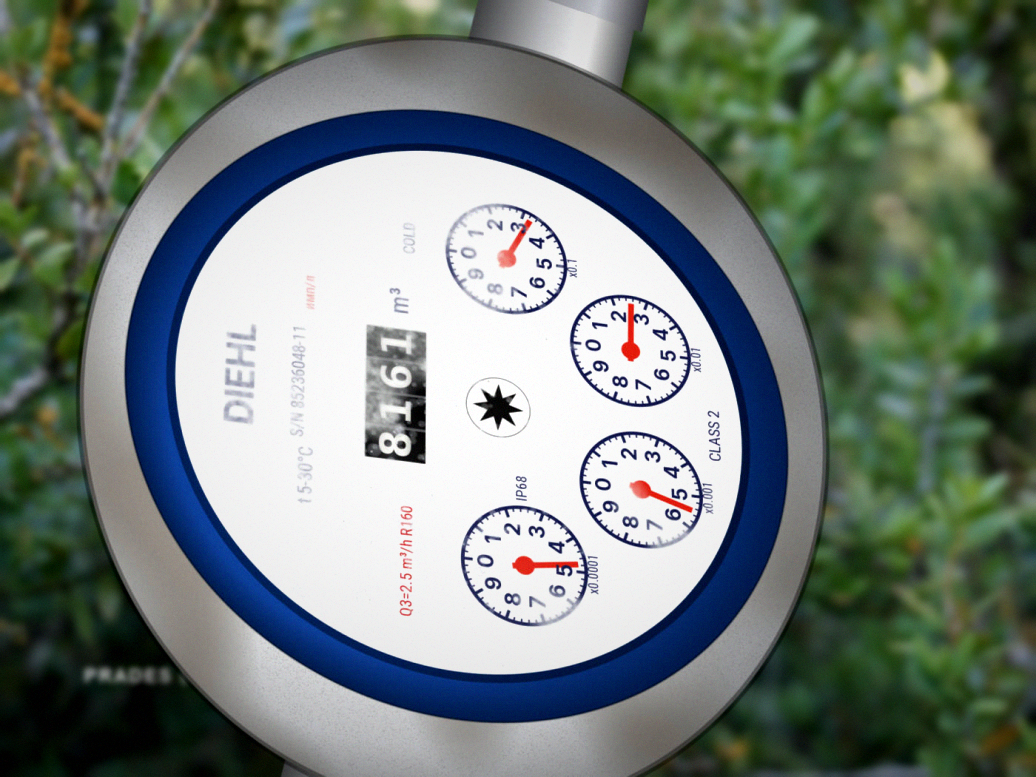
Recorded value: 8161.3254; m³
